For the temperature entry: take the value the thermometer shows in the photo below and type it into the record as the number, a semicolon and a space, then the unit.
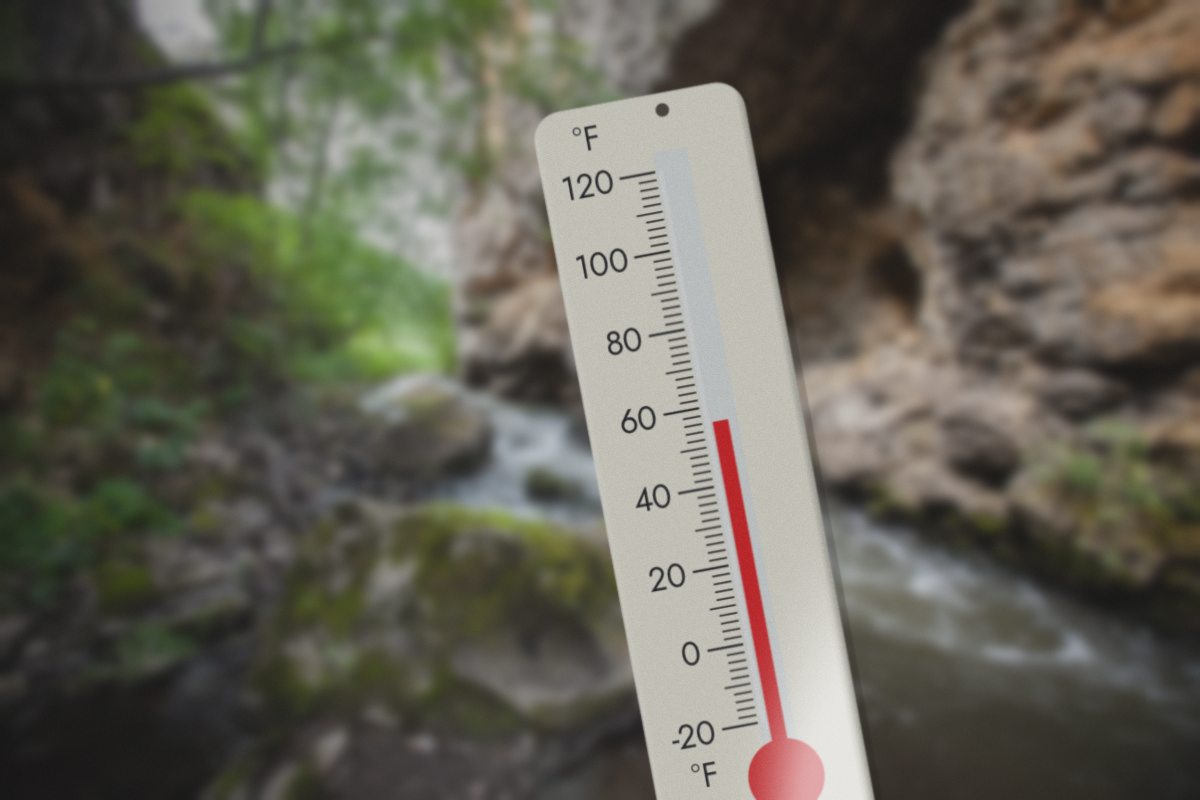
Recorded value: 56; °F
